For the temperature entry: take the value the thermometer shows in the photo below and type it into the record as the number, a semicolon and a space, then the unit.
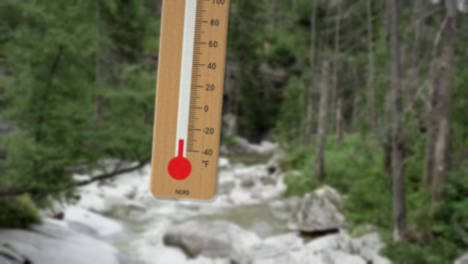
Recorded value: -30; °F
